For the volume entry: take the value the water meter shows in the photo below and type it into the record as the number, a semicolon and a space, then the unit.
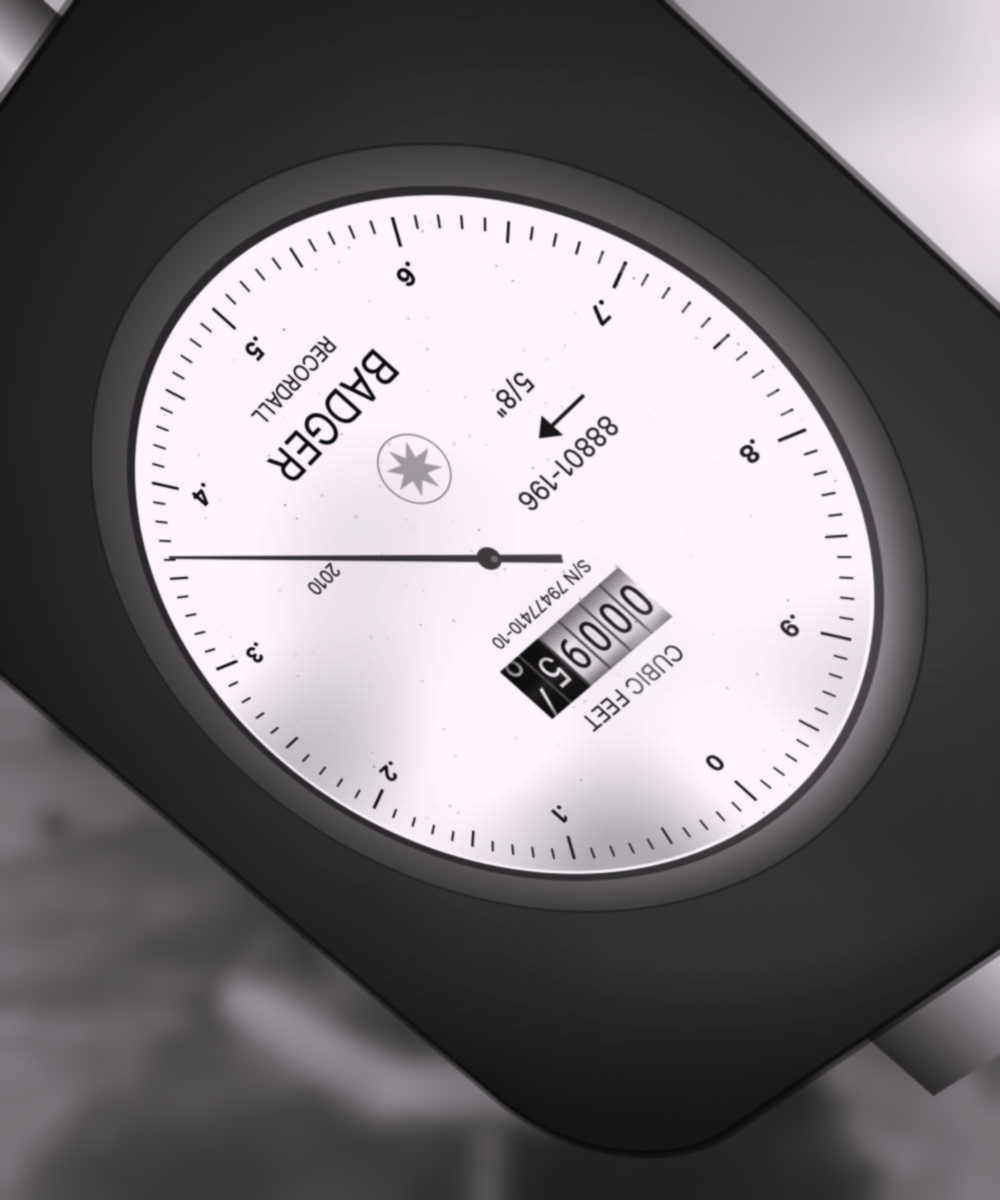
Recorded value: 957.36; ft³
